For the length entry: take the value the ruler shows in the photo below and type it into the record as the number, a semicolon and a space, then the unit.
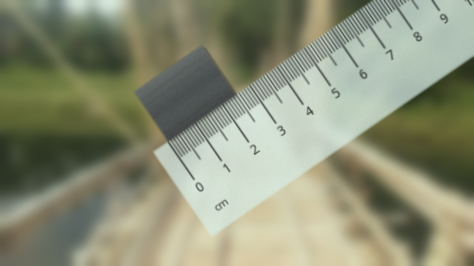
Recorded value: 2.5; cm
